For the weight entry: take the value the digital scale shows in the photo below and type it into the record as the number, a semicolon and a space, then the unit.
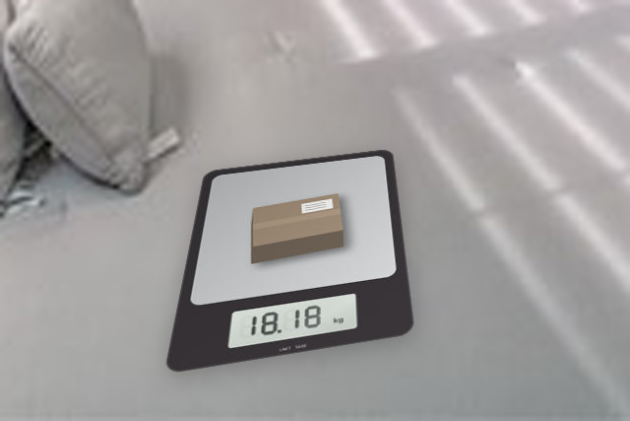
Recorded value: 18.18; kg
